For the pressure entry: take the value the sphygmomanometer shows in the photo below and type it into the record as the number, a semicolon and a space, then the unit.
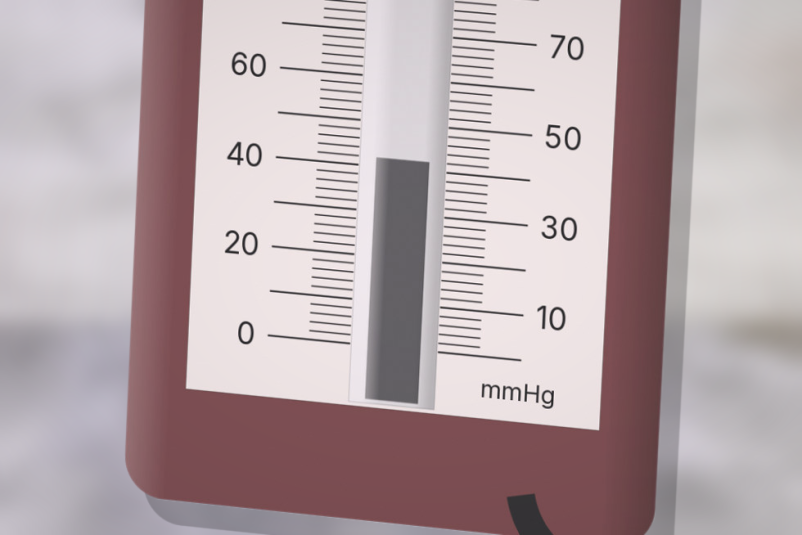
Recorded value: 42; mmHg
